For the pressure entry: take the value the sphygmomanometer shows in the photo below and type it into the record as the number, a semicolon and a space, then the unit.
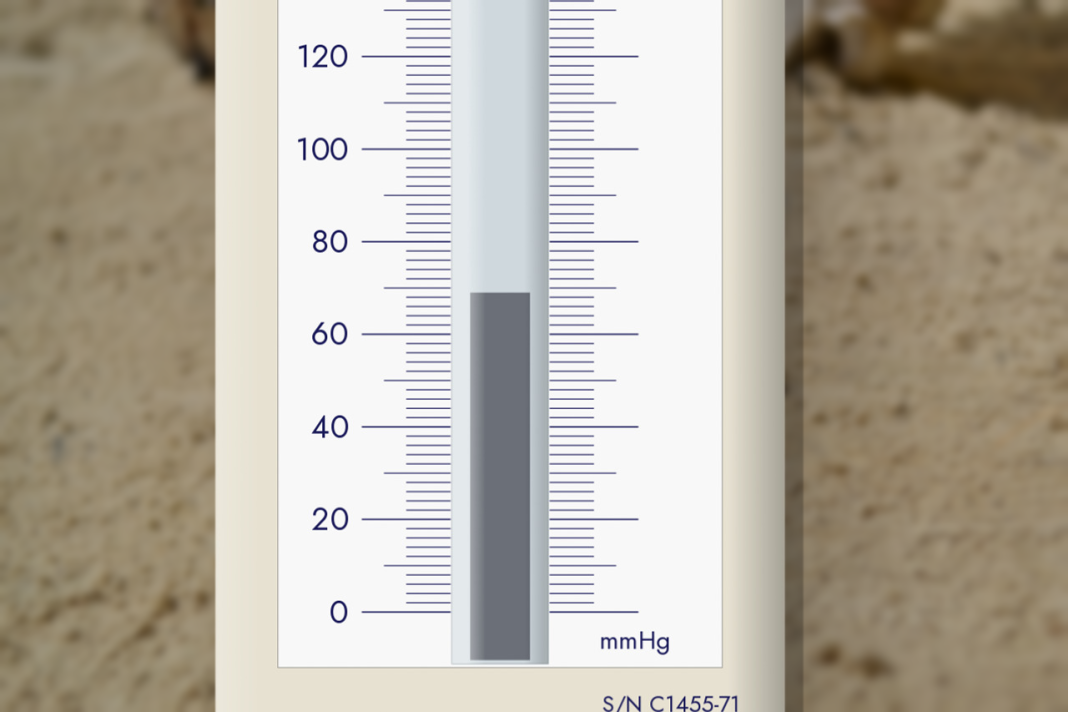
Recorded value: 69; mmHg
